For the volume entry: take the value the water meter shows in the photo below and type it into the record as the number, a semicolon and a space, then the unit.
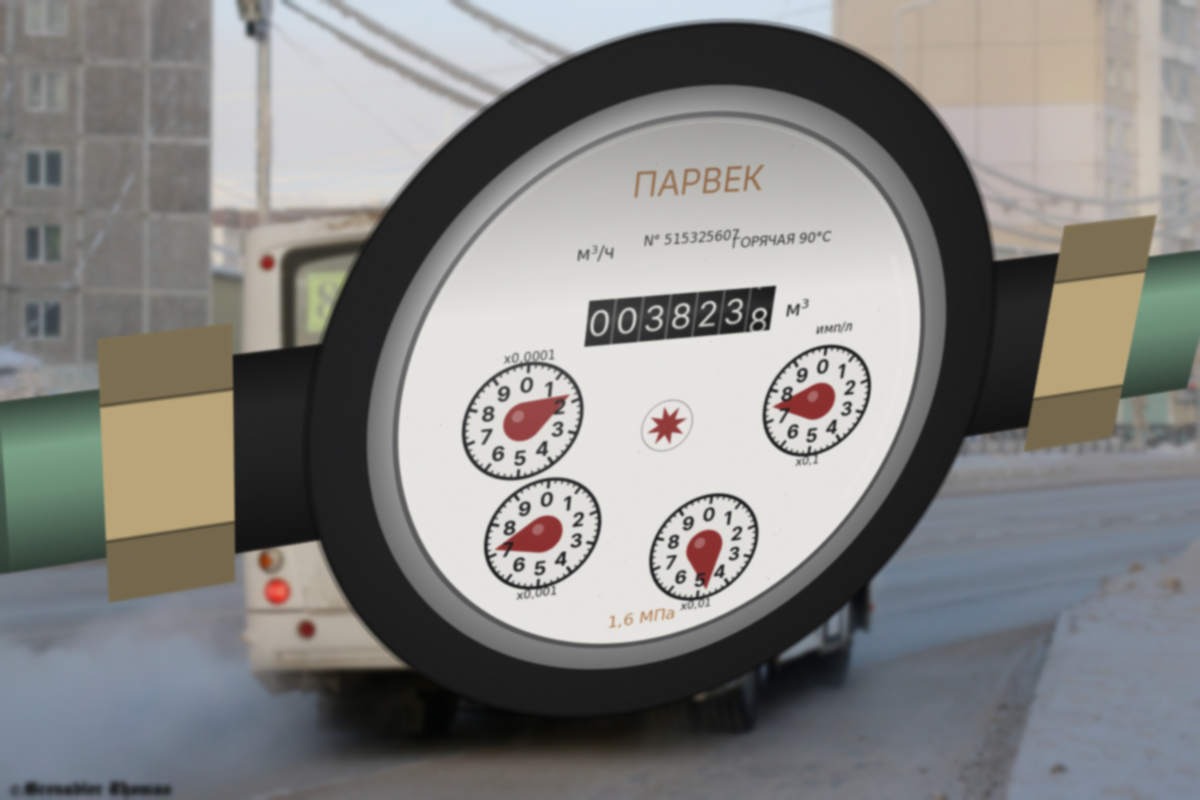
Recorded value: 38237.7471; m³
